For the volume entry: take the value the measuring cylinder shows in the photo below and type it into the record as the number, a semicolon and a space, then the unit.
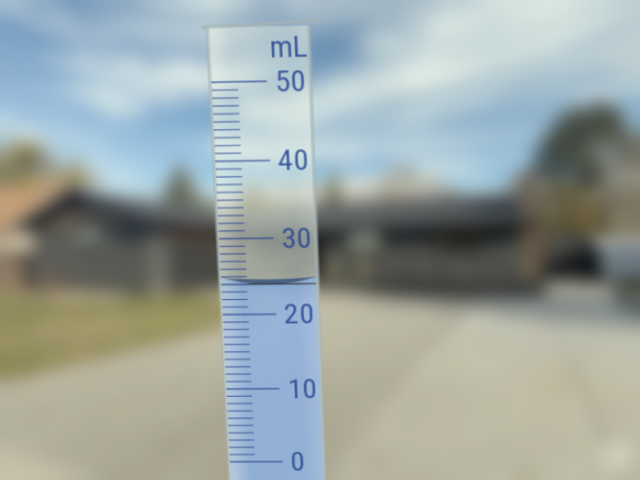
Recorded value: 24; mL
